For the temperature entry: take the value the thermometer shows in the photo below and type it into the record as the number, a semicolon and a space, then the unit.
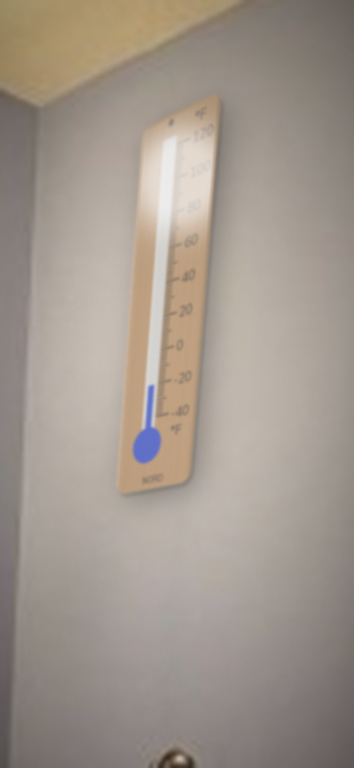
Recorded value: -20; °F
